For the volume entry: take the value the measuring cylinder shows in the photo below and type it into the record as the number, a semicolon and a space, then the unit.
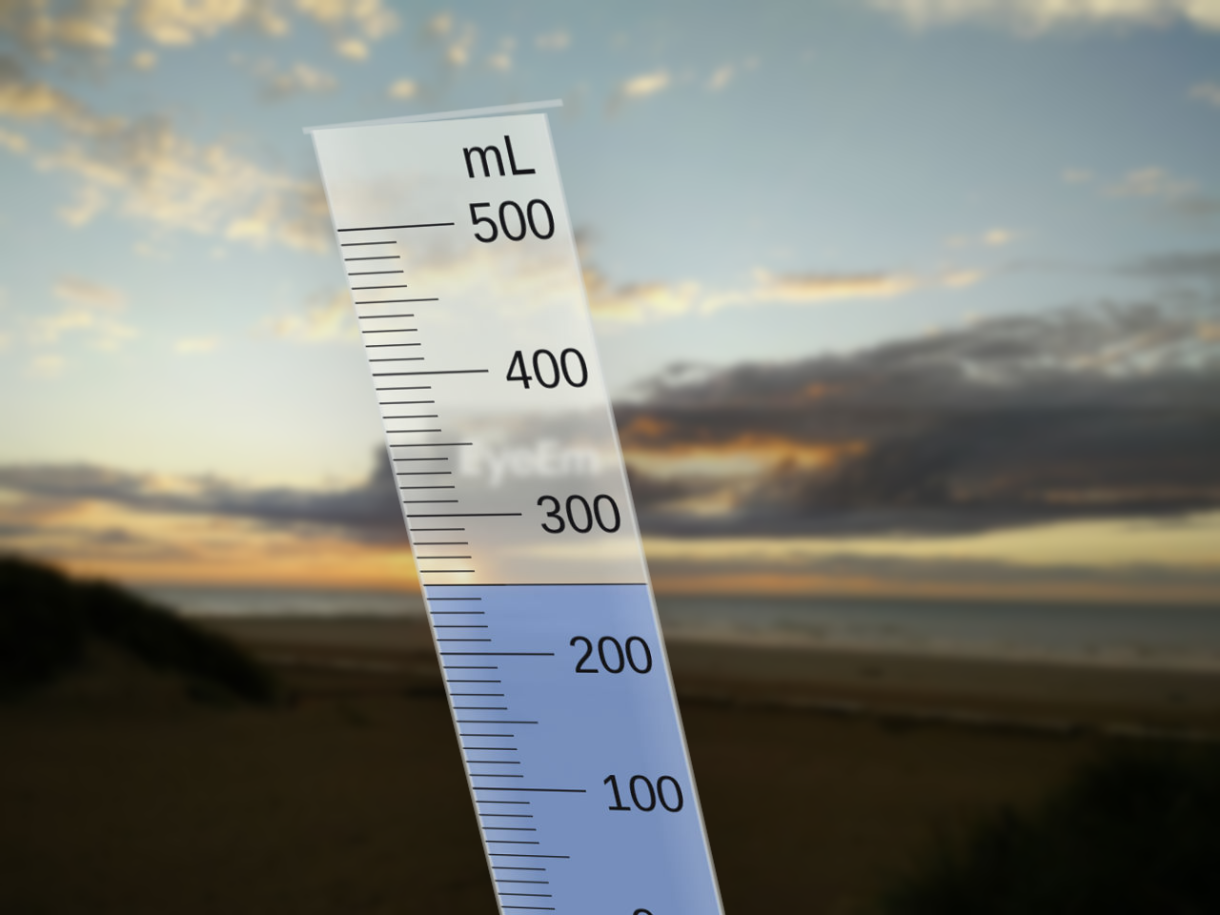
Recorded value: 250; mL
